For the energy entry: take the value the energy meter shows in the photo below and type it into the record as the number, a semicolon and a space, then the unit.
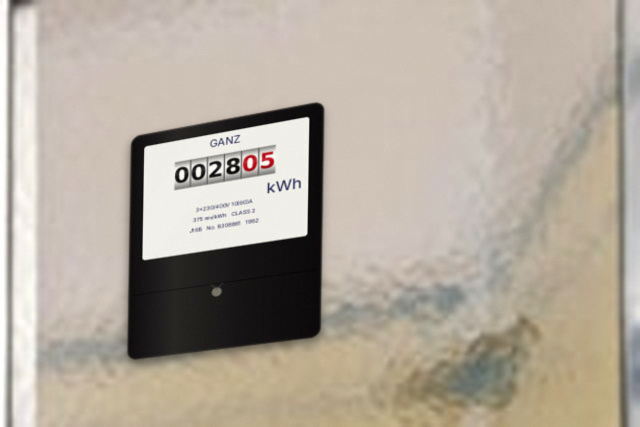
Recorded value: 28.05; kWh
